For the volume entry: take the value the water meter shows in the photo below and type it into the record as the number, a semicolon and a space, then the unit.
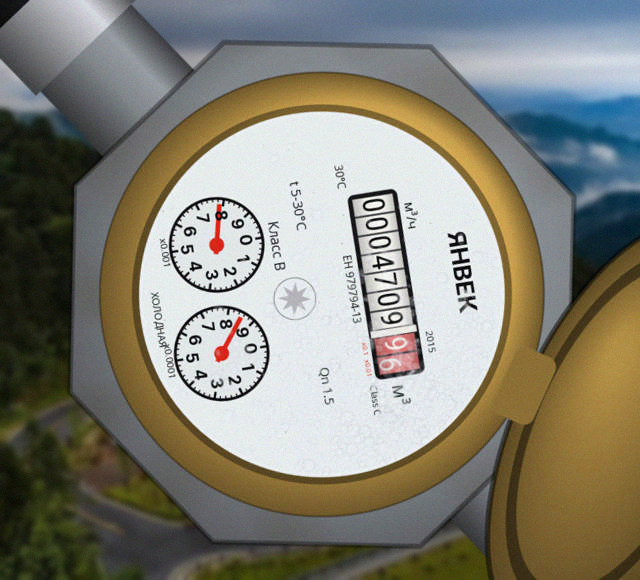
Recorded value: 4709.9578; m³
